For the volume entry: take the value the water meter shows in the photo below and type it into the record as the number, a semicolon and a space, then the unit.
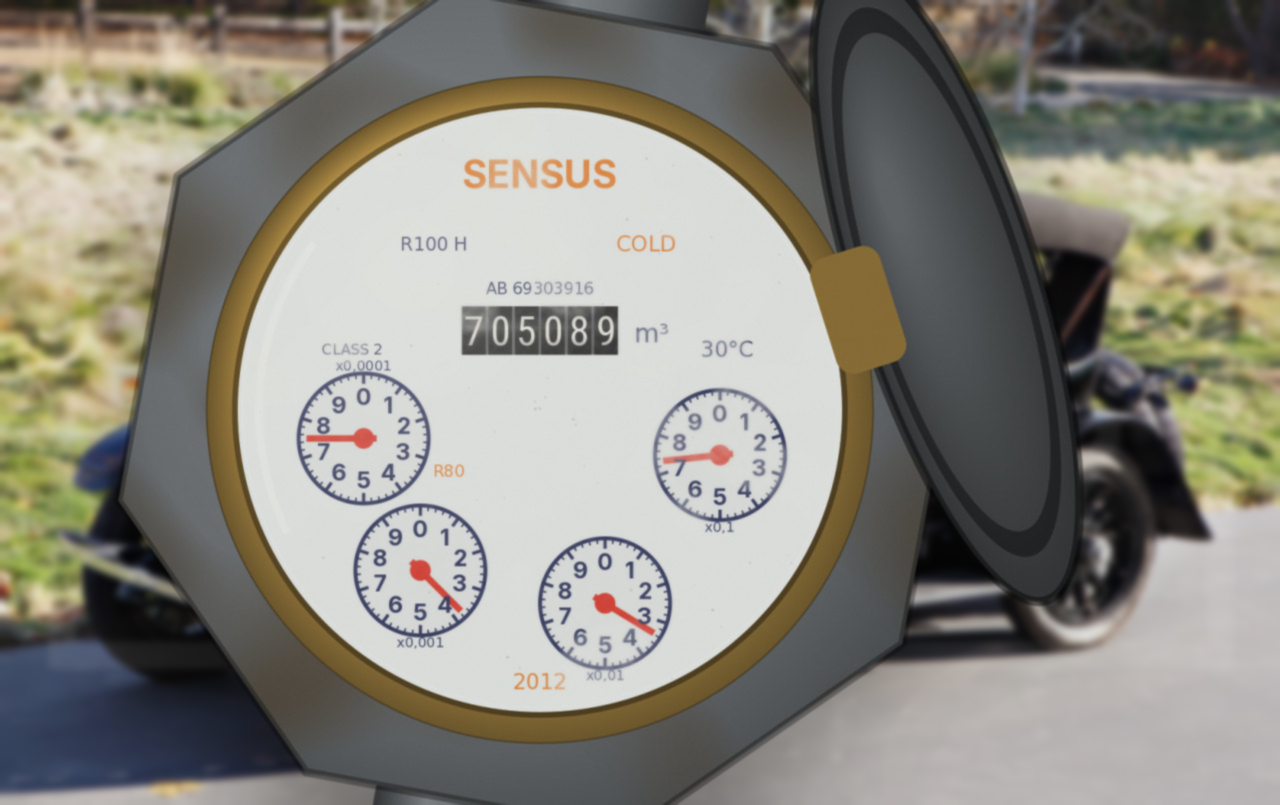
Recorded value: 705089.7337; m³
